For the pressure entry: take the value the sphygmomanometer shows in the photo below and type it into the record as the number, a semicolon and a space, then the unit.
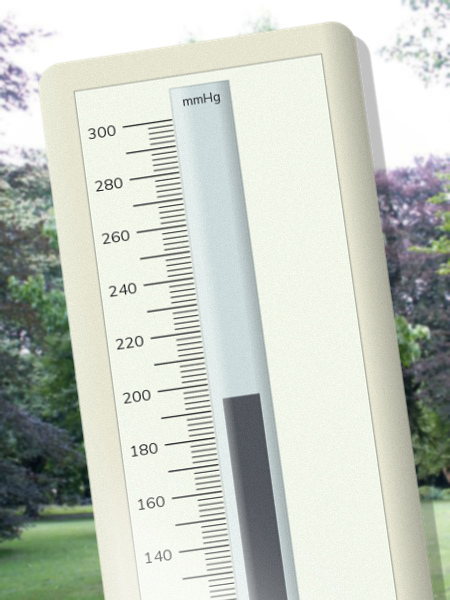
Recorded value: 194; mmHg
